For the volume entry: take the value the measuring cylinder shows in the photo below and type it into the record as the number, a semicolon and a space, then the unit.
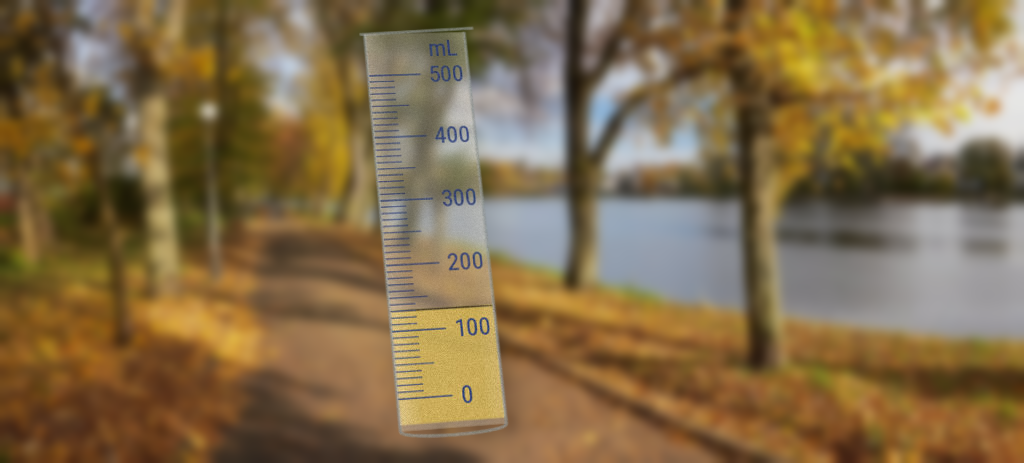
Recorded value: 130; mL
